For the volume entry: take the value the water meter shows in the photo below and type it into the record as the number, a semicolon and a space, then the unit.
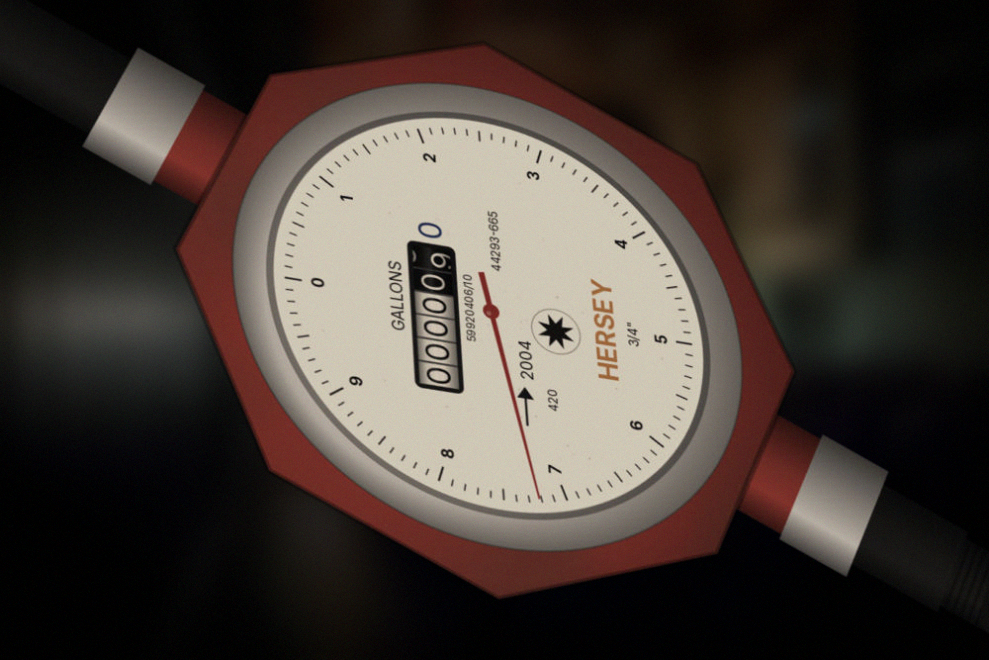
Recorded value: 87.2; gal
